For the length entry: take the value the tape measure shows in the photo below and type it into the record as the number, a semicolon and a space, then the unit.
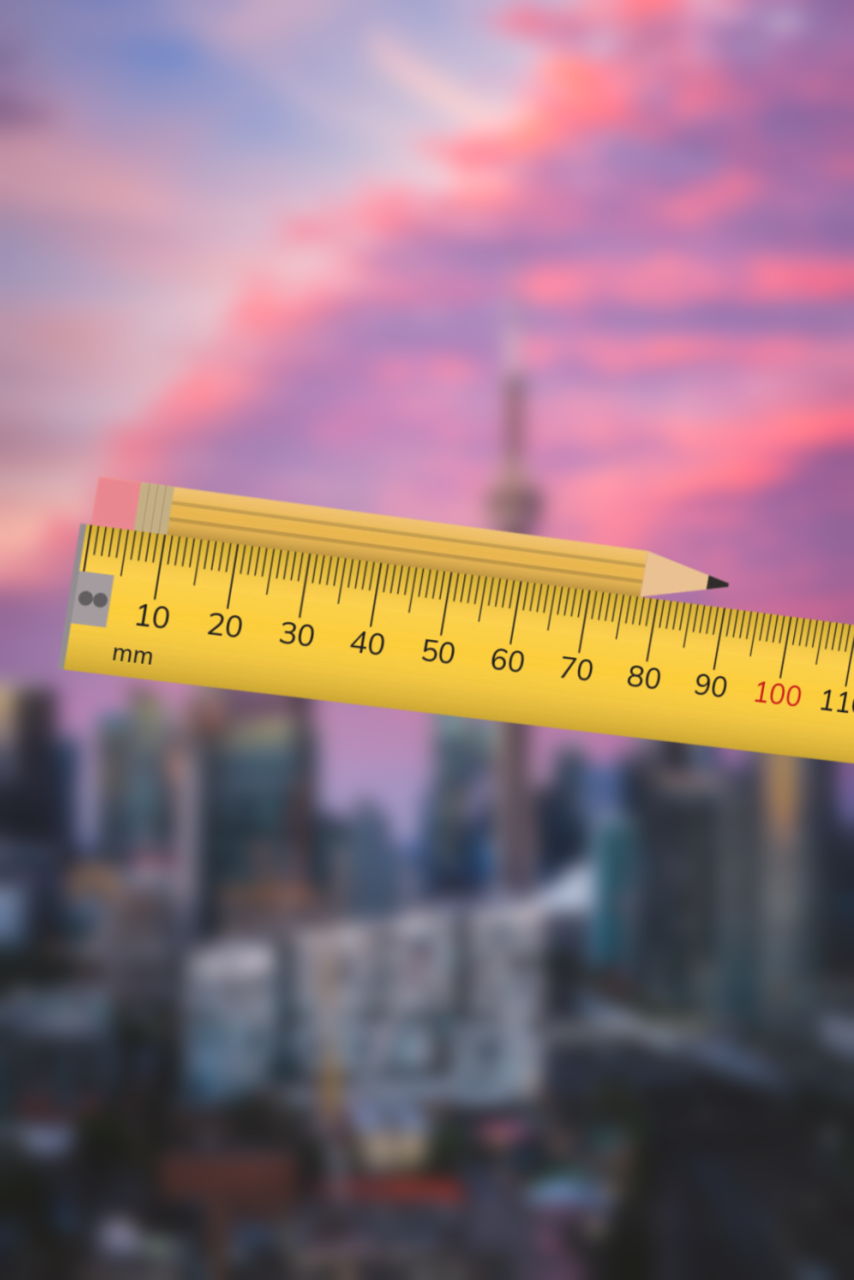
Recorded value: 90; mm
